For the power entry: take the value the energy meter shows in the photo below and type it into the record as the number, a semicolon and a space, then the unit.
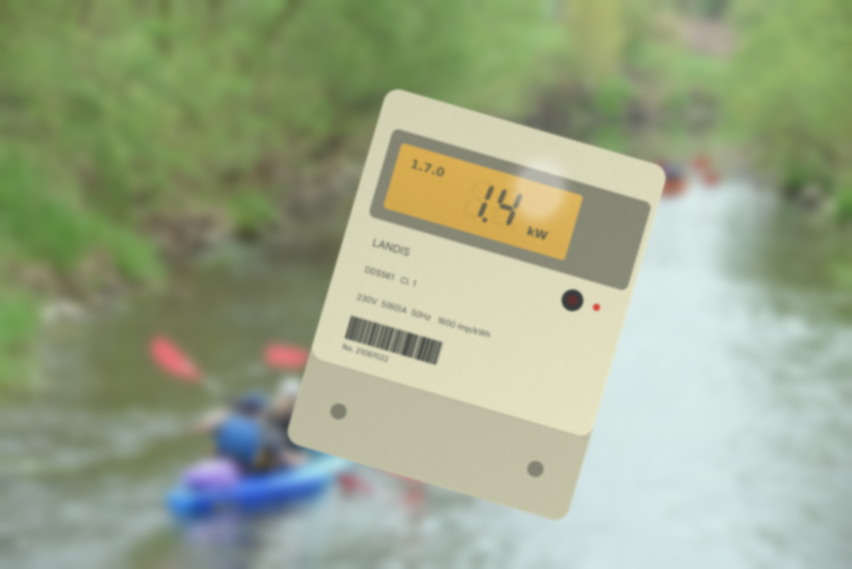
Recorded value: 1.4; kW
